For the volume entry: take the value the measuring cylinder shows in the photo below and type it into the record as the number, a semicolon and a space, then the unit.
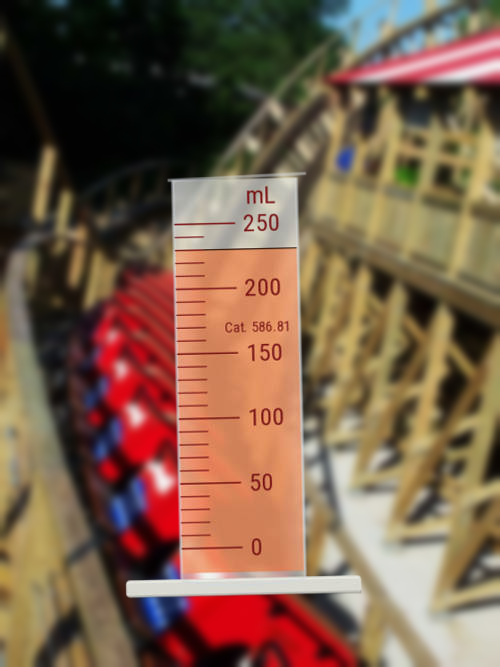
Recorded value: 230; mL
